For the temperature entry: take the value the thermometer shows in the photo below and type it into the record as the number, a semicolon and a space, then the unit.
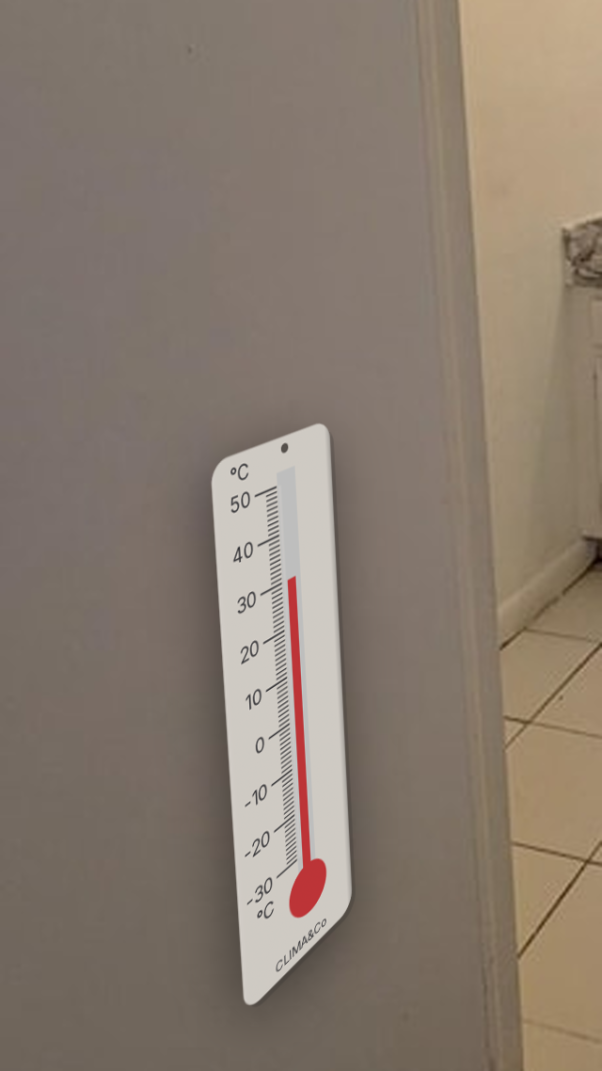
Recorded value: 30; °C
